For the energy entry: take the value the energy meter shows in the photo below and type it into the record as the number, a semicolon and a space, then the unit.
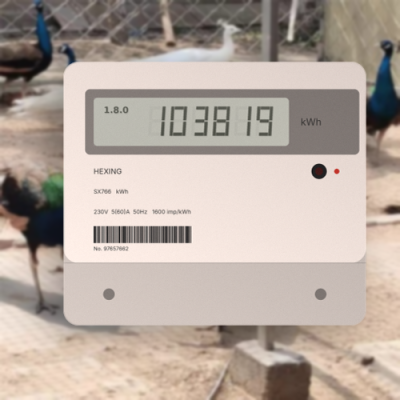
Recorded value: 103819; kWh
